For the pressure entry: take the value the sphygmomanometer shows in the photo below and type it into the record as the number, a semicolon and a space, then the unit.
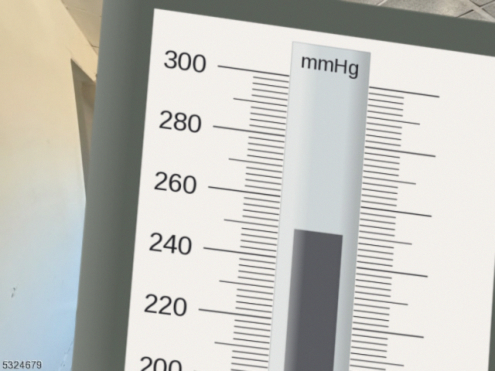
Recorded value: 250; mmHg
